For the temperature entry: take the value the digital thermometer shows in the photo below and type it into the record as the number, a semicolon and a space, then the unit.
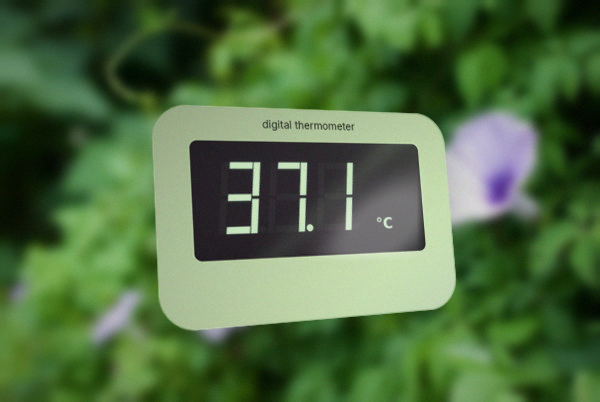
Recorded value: 37.1; °C
